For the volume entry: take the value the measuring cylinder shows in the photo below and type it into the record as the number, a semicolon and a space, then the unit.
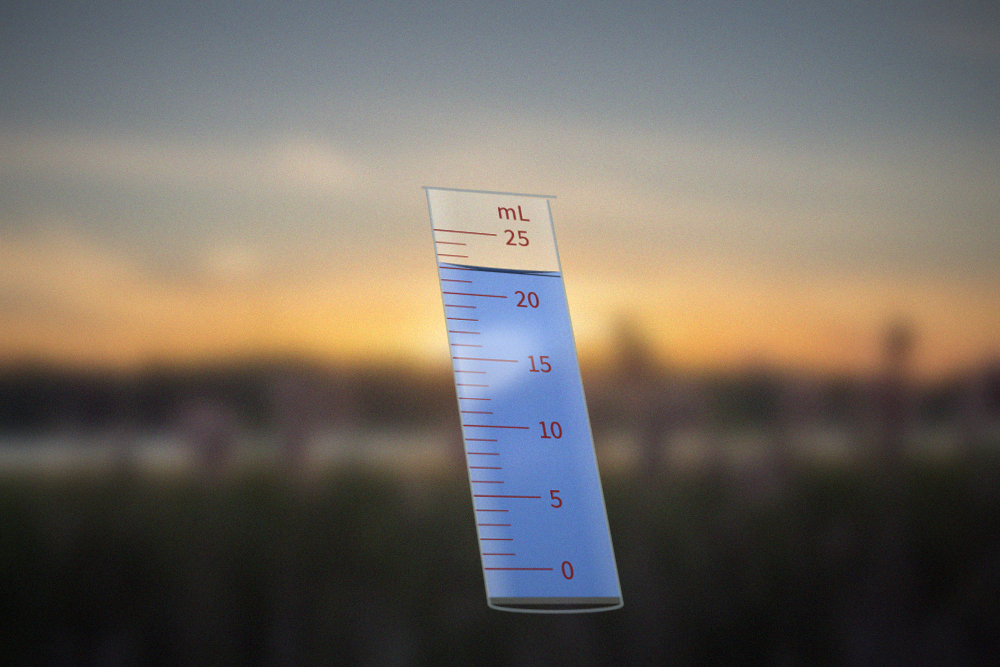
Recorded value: 22; mL
